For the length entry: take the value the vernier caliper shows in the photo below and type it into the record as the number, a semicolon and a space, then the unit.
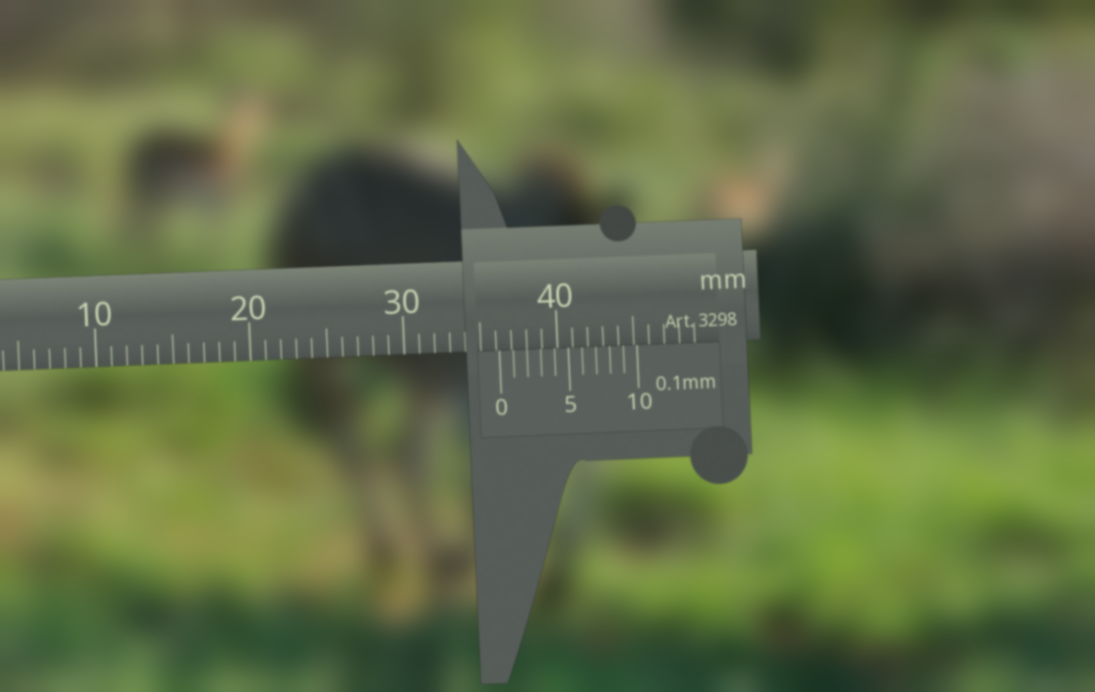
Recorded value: 36.2; mm
